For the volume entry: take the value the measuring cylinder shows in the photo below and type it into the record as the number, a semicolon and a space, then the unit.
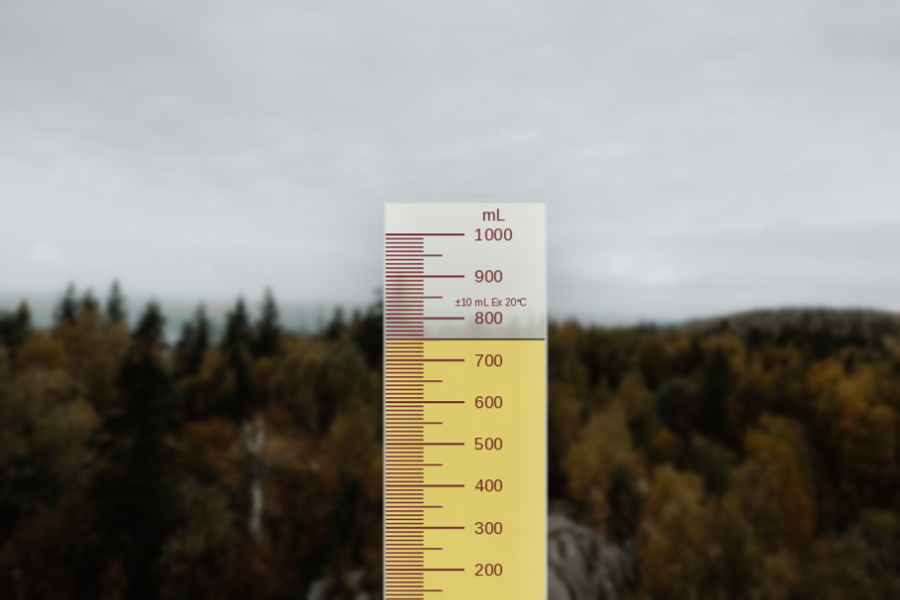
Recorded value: 750; mL
